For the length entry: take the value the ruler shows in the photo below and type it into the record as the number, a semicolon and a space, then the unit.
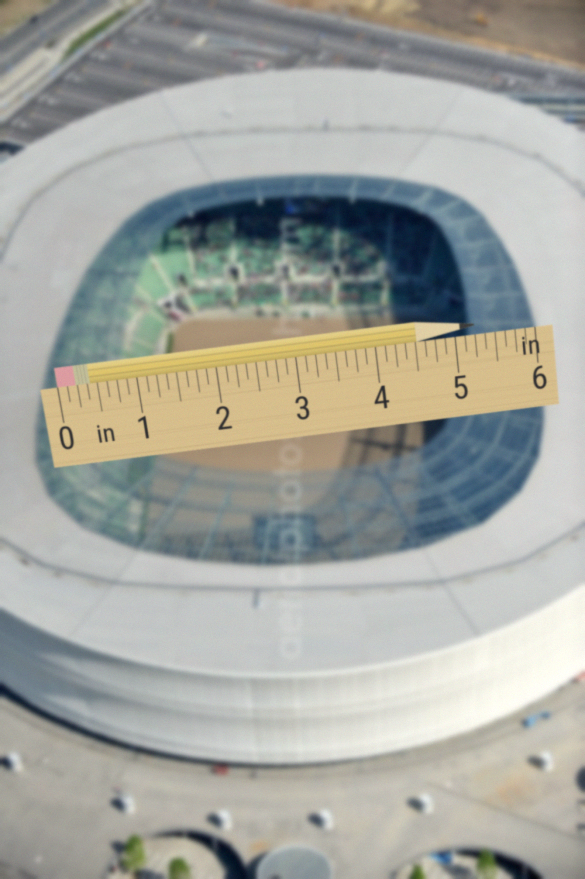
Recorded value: 5.25; in
